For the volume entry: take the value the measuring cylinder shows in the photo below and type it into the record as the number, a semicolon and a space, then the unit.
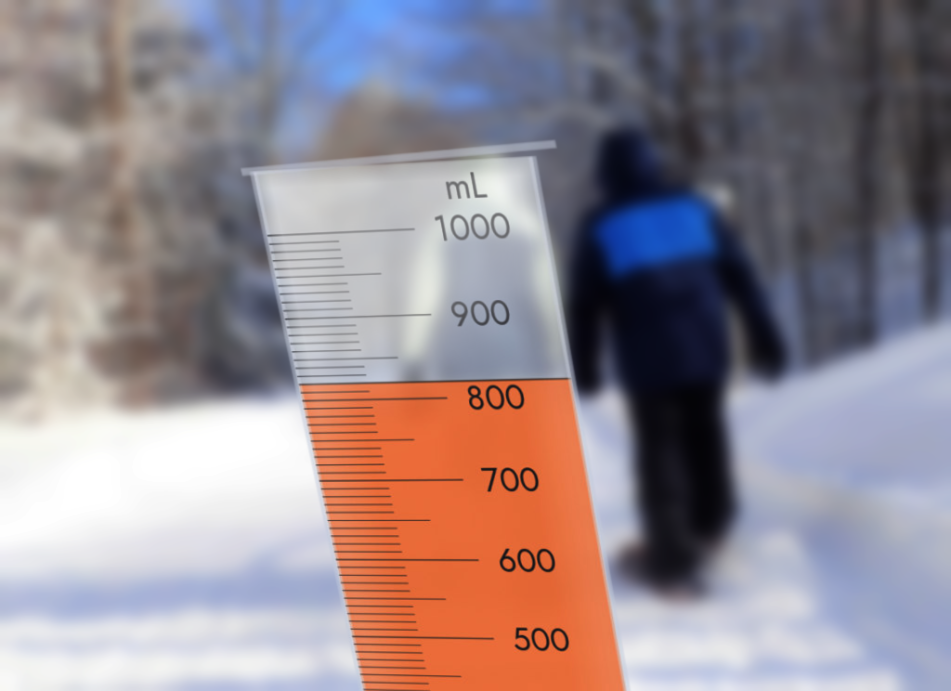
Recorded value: 820; mL
